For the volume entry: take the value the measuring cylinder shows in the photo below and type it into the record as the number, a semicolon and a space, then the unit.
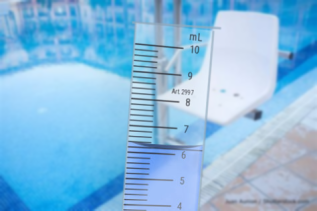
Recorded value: 6.2; mL
